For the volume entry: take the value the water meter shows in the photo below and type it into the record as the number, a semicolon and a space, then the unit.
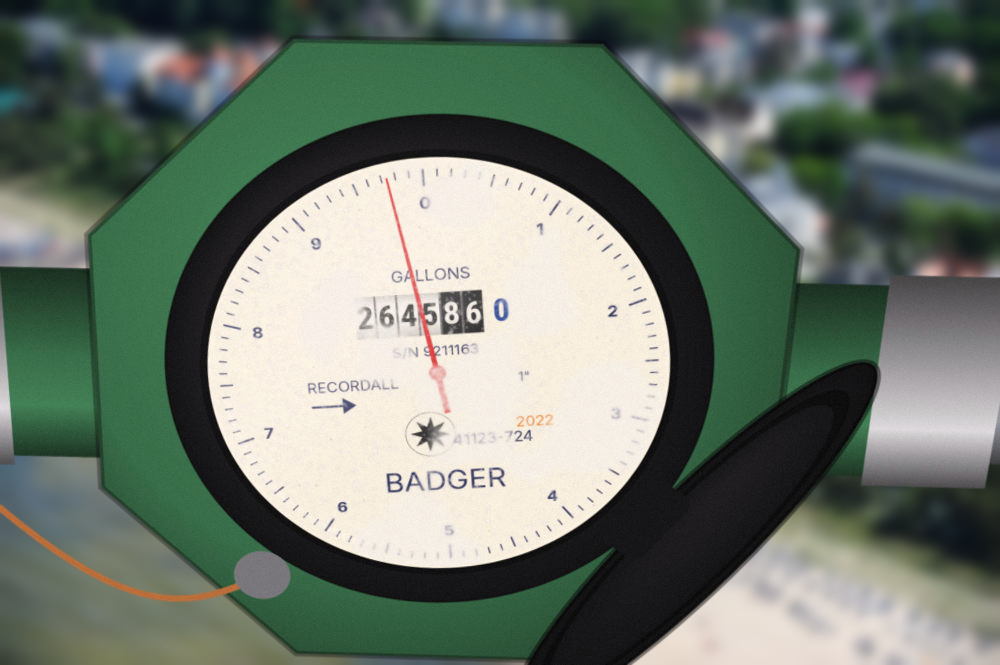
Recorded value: 2645859.7; gal
